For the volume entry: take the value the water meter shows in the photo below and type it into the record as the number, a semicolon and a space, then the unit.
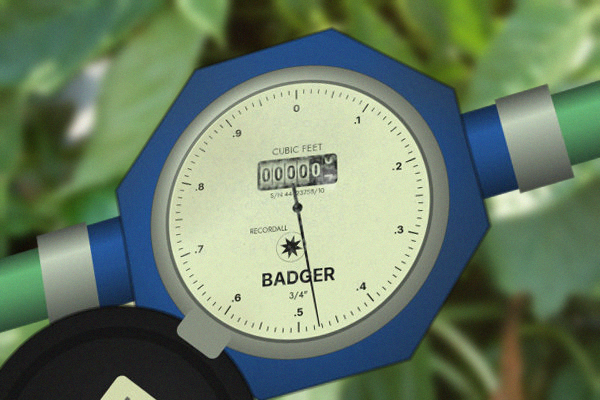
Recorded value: 6.47; ft³
